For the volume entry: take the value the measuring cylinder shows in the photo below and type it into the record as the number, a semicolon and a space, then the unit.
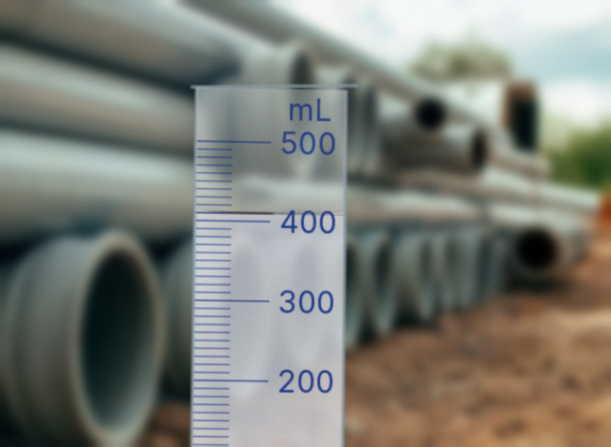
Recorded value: 410; mL
